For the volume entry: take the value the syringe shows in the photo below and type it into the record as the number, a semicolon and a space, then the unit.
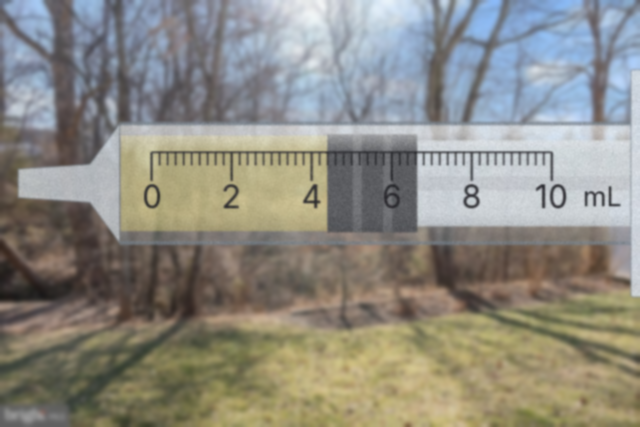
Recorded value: 4.4; mL
